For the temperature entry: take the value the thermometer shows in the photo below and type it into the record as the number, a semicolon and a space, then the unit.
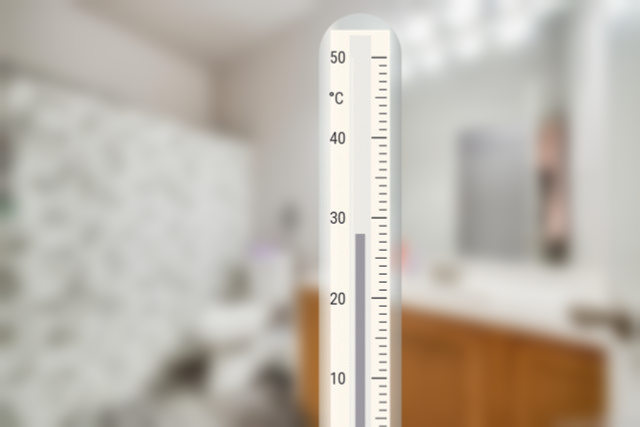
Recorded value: 28; °C
